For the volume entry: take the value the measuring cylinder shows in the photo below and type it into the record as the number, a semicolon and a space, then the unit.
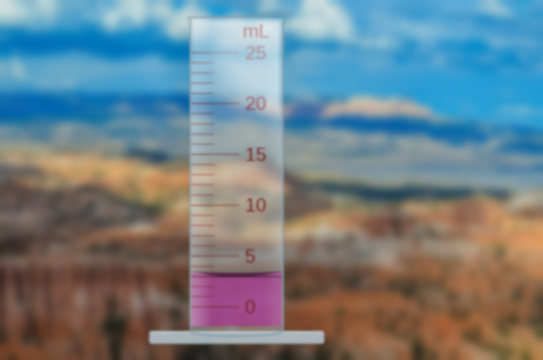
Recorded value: 3; mL
